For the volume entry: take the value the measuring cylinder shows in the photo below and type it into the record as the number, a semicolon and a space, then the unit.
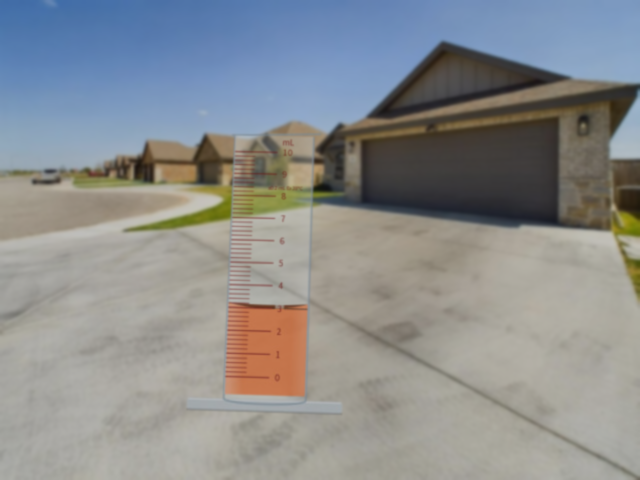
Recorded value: 3; mL
